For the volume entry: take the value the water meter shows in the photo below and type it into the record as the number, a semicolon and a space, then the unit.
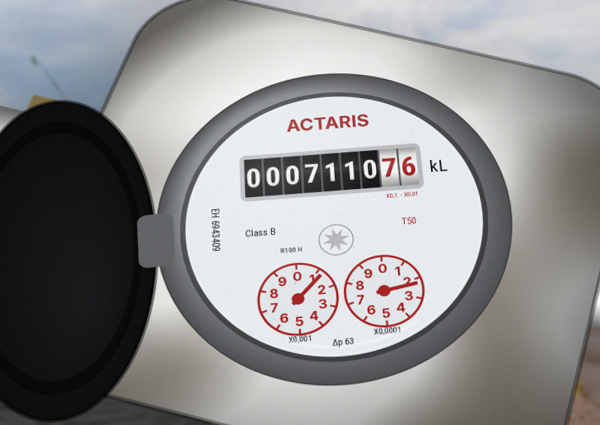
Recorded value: 7110.7612; kL
